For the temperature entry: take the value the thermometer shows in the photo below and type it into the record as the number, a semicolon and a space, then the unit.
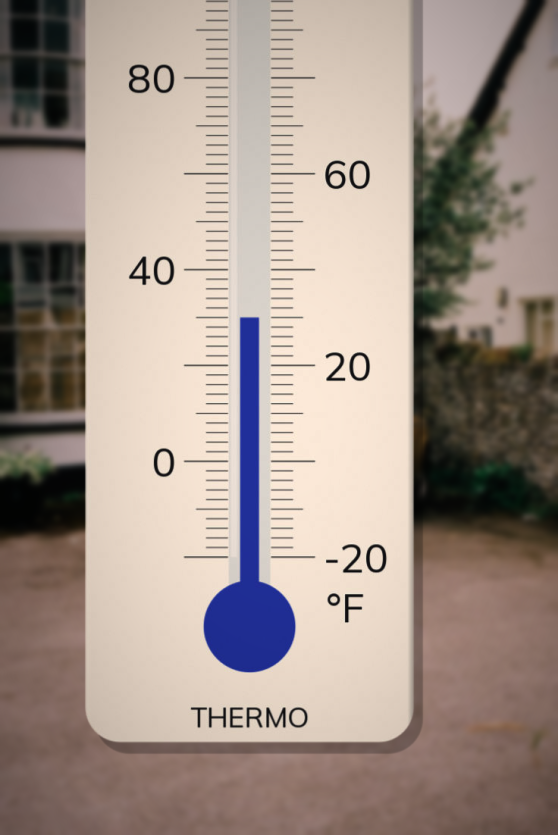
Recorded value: 30; °F
